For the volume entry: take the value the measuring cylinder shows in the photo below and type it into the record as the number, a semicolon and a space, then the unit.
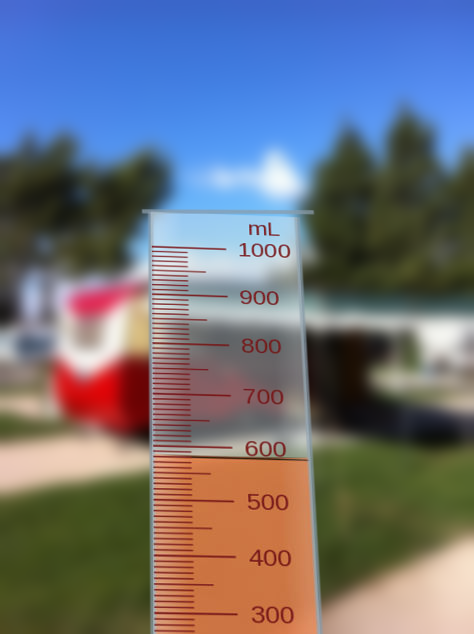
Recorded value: 580; mL
